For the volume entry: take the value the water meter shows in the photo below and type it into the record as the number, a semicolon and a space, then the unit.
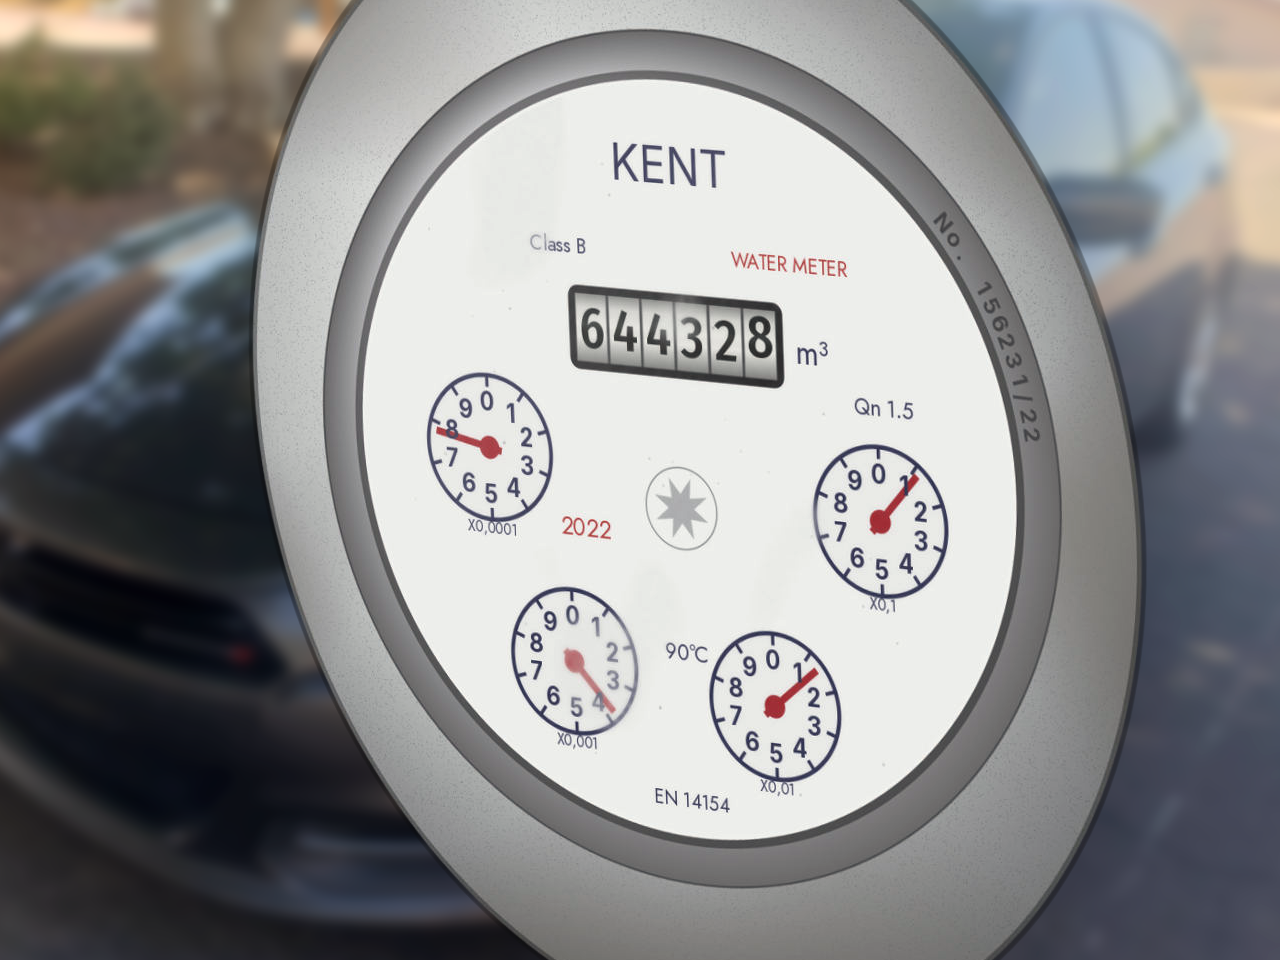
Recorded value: 644328.1137; m³
